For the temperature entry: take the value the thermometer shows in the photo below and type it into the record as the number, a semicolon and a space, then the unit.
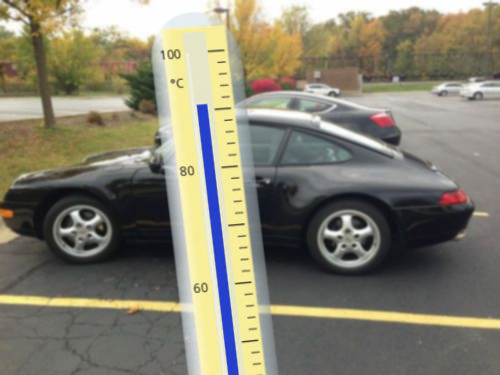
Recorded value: 91; °C
